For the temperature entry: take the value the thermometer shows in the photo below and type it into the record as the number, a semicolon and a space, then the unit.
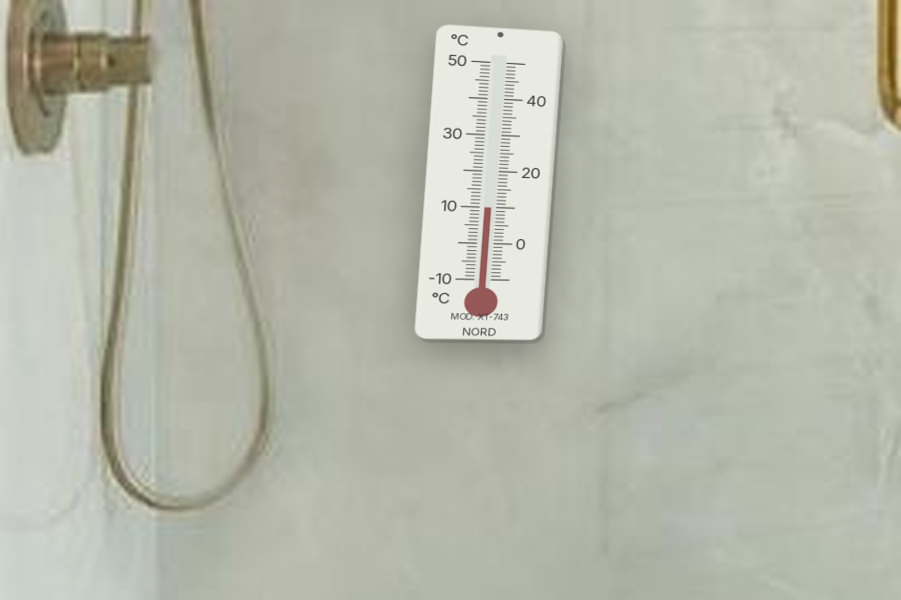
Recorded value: 10; °C
